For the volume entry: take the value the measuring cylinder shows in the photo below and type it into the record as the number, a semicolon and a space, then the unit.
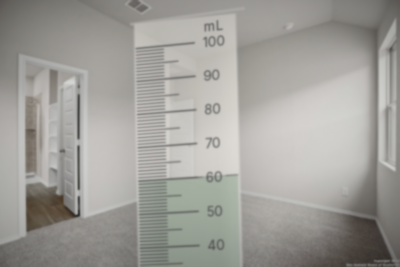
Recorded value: 60; mL
